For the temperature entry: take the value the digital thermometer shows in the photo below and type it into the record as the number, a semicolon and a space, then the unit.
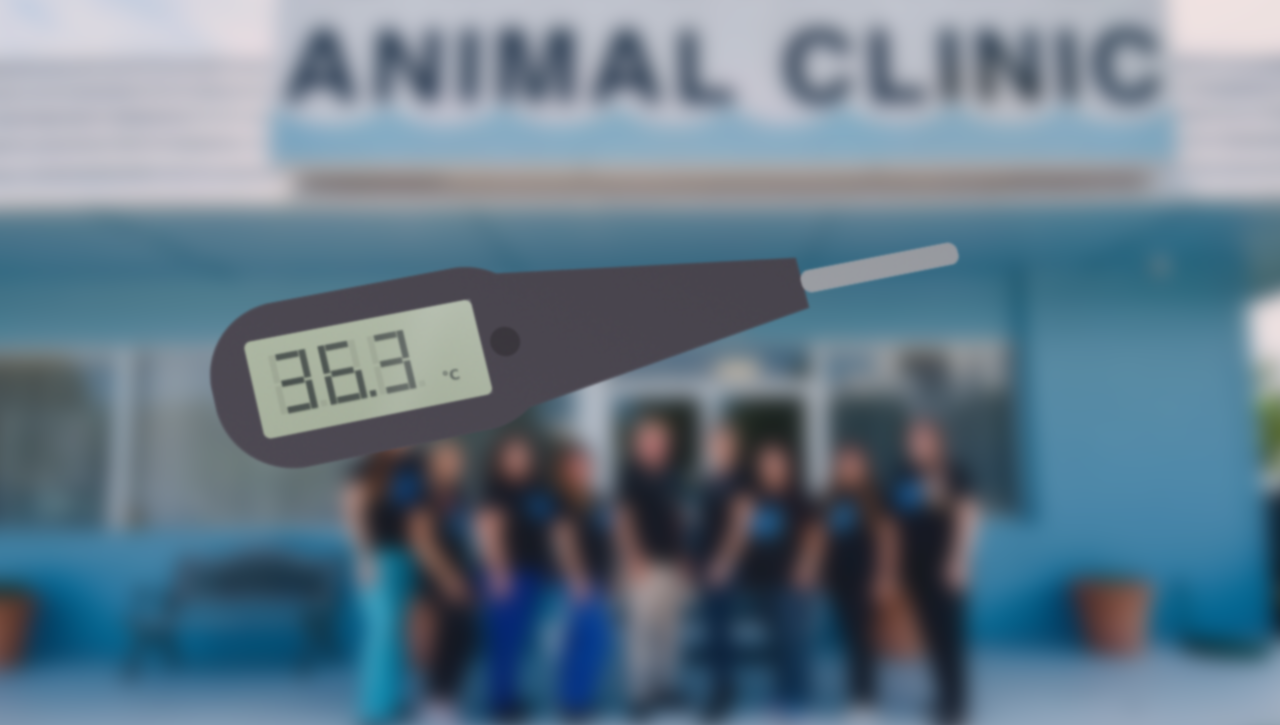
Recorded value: 36.3; °C
